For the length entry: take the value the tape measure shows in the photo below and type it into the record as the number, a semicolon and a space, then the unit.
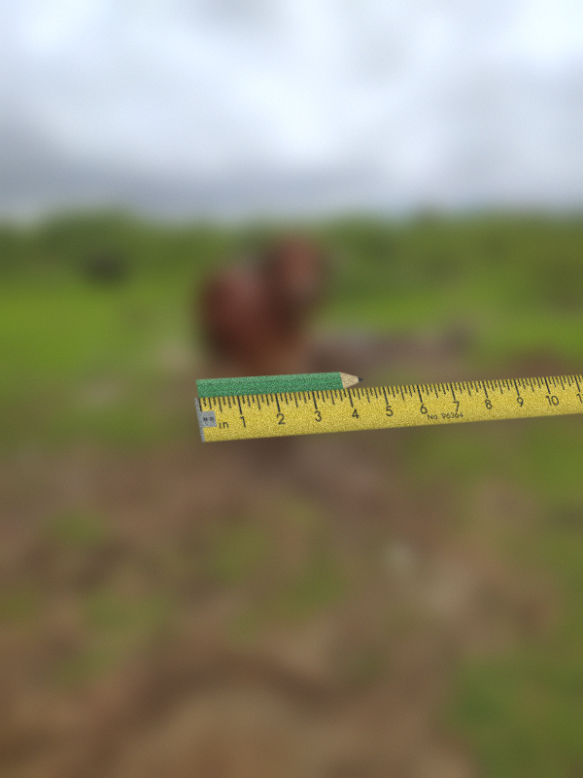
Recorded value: 4.5; in
